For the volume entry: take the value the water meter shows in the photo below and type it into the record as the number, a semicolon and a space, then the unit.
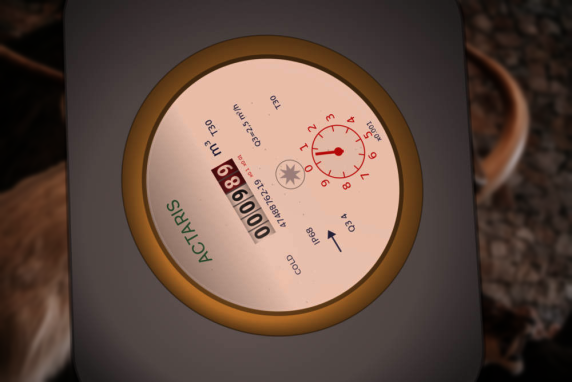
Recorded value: 9.890; m³
